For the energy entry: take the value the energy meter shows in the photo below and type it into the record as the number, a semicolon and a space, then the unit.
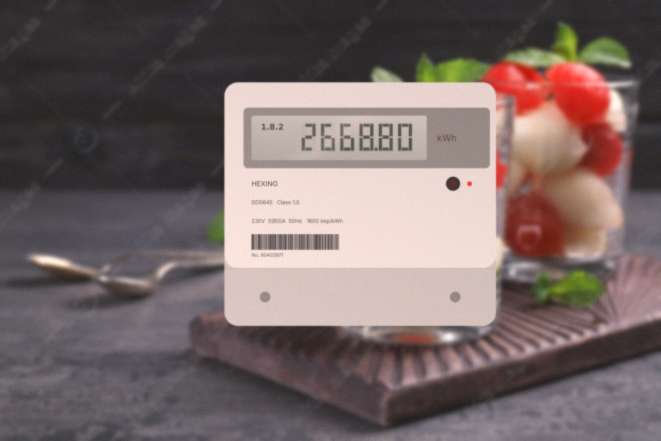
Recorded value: 2668.80; kWh
